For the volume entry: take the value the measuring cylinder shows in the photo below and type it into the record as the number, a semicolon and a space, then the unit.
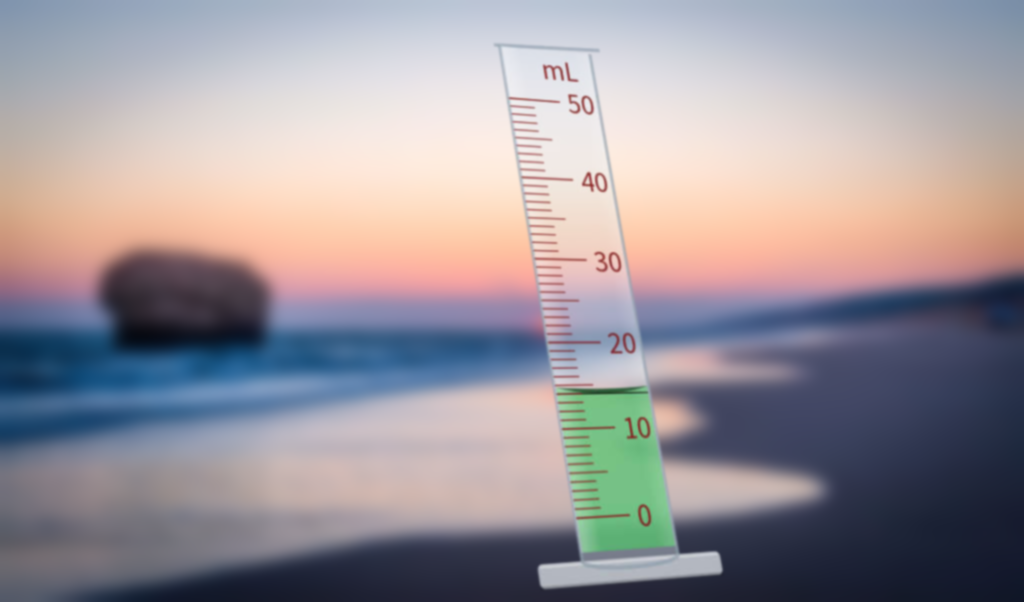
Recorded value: 14; mL
